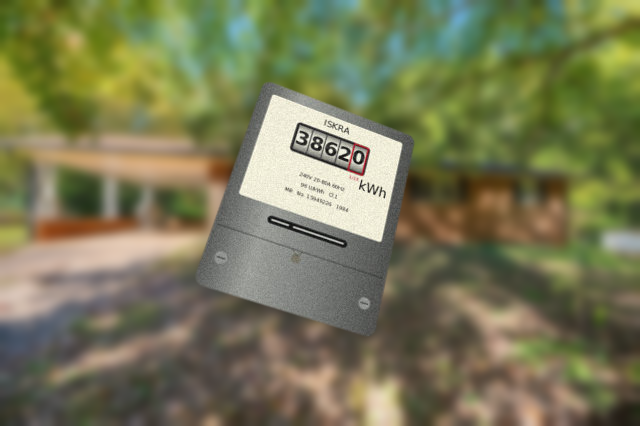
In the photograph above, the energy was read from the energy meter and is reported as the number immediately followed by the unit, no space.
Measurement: 3862.0kWh
